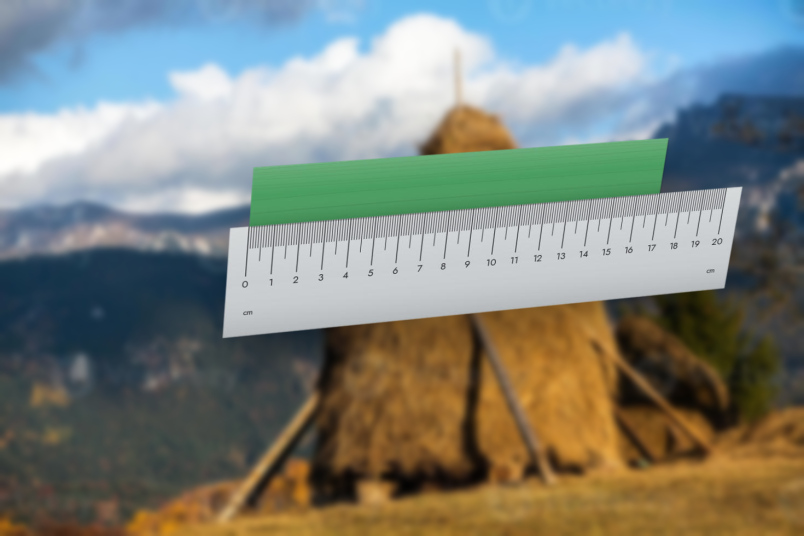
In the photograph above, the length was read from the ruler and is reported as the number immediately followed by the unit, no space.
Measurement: 17cm
